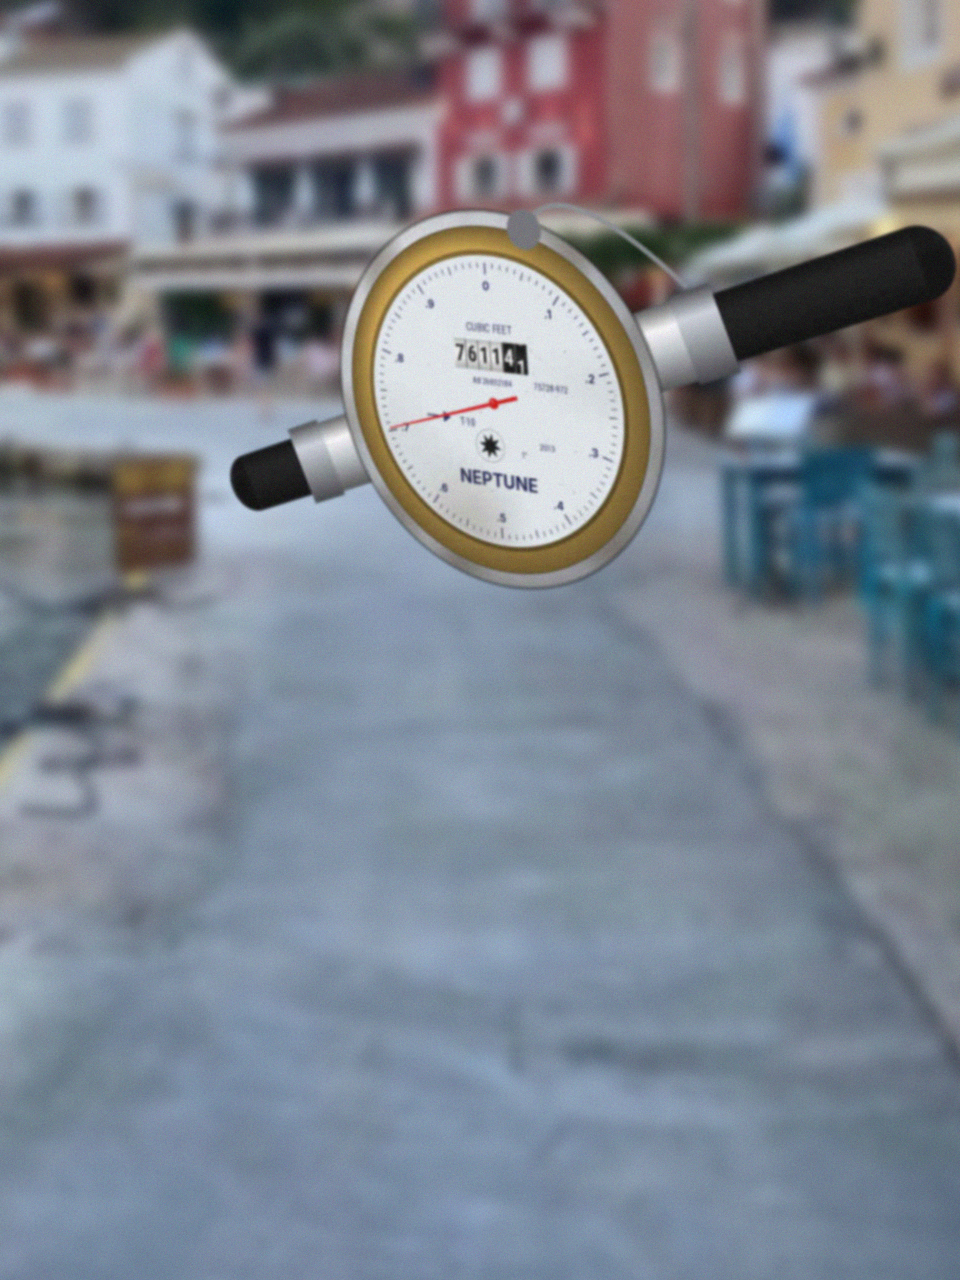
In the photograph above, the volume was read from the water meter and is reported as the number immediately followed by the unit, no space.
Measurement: 761140.70ft³
